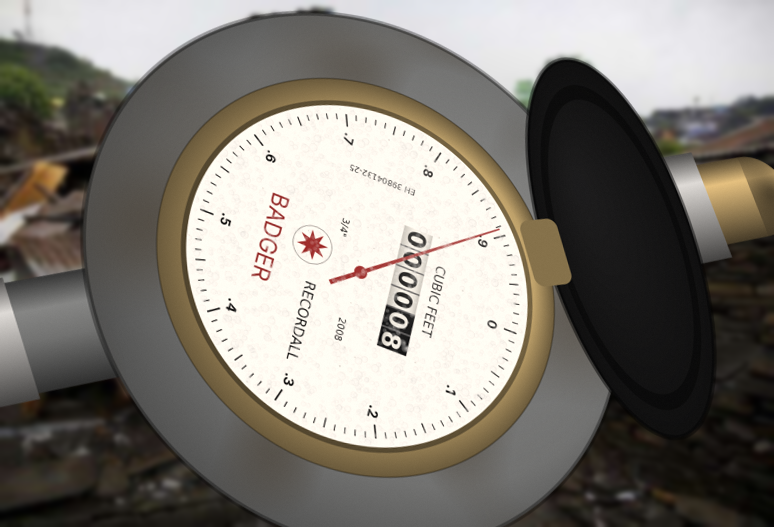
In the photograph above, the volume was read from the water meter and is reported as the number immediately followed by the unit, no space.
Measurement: 7.89ft³
